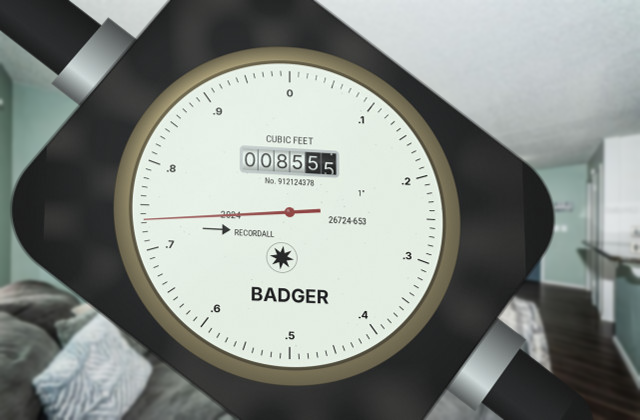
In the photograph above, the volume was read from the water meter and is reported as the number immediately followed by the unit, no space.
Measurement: 8554.73ft³
